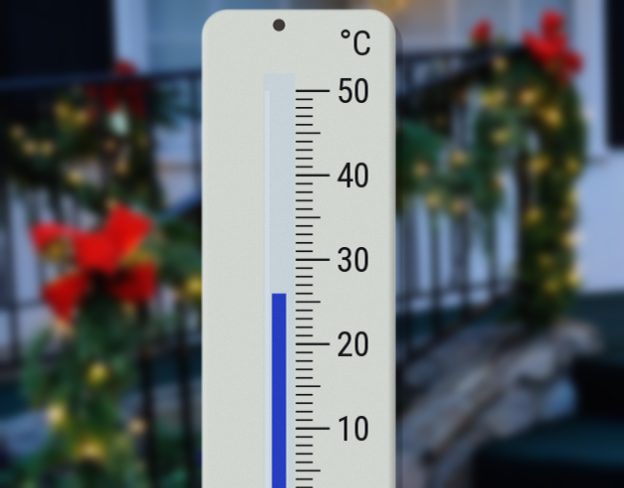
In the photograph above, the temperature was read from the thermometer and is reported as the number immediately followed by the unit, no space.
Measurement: 26°C
